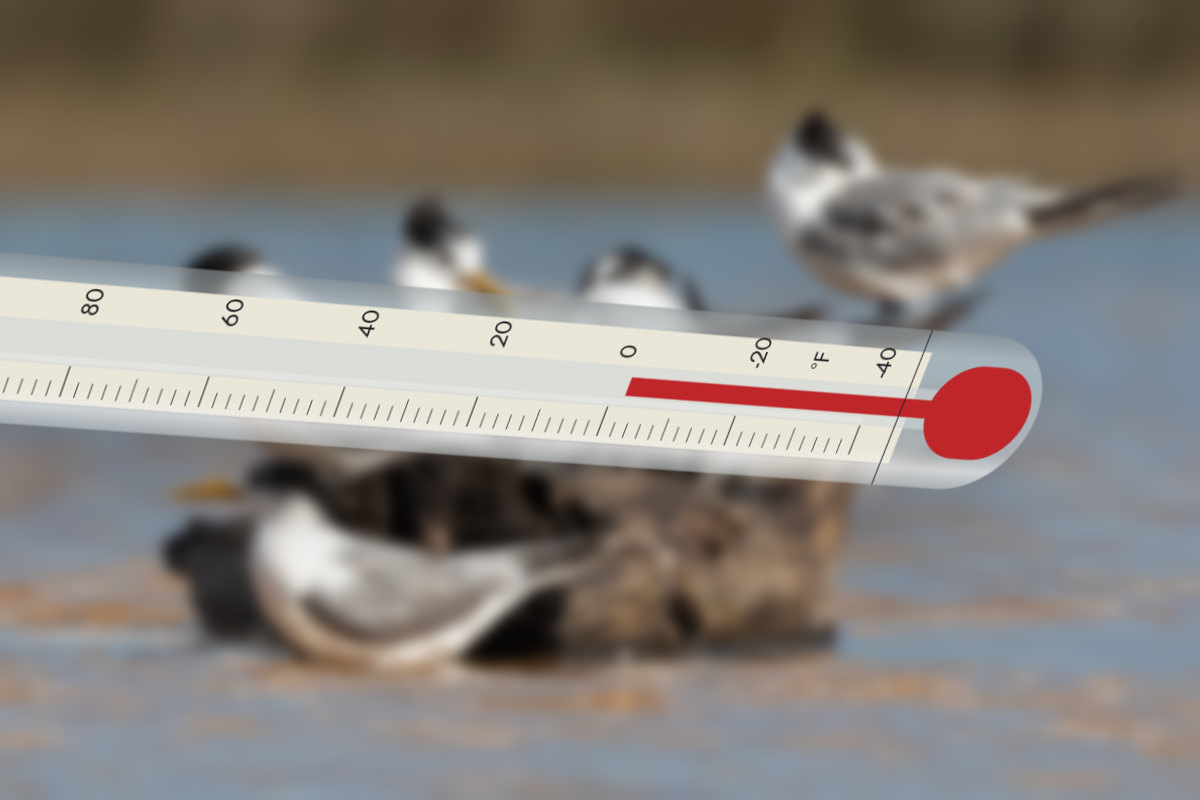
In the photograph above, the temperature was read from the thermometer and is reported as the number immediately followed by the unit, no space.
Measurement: -2°F
